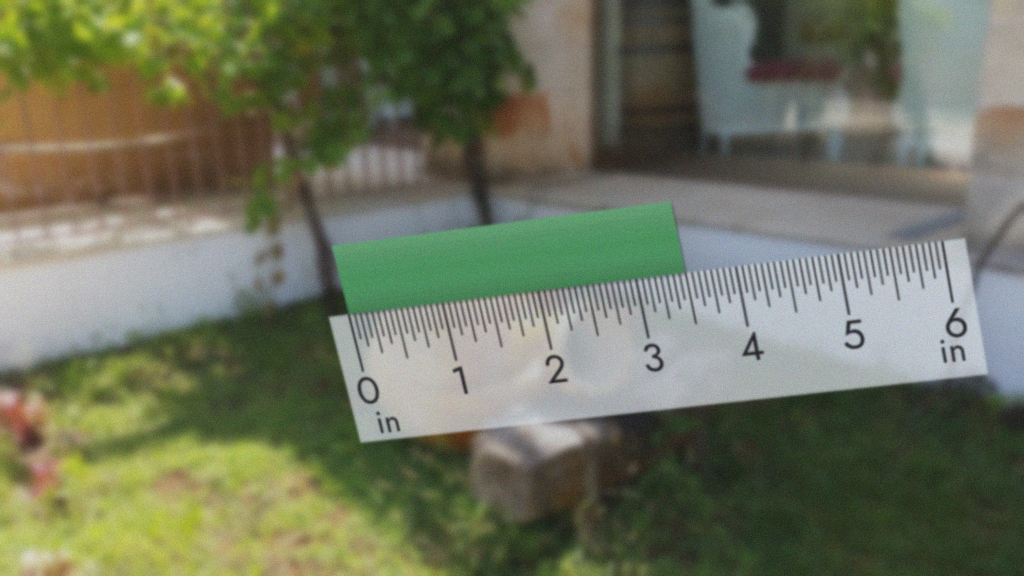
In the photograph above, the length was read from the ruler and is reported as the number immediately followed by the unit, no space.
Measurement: 3.5in
